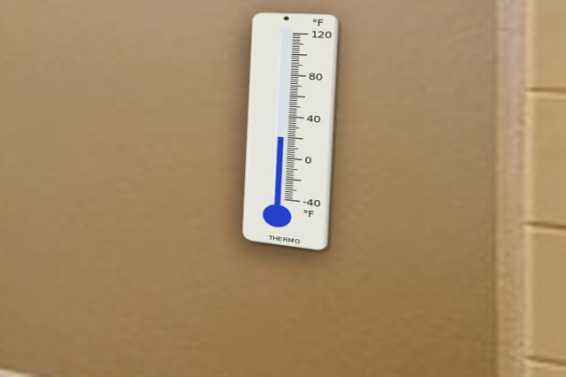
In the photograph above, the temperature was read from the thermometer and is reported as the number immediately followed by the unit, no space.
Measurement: 20°F
